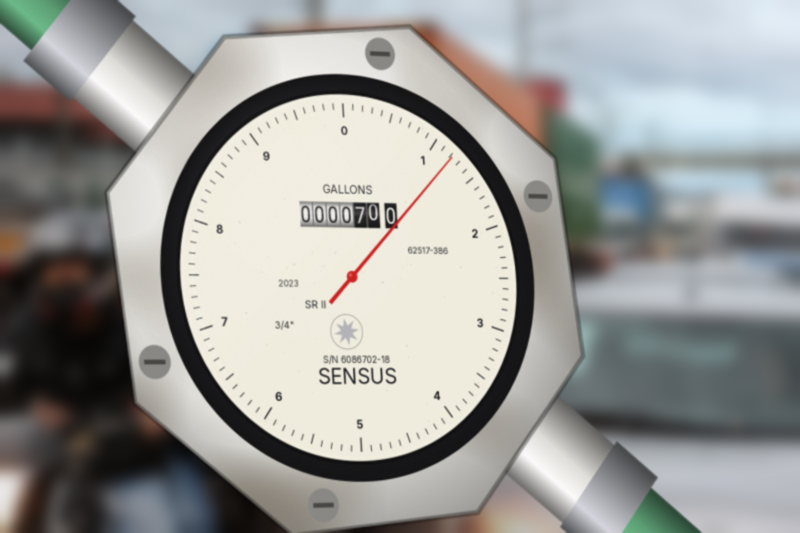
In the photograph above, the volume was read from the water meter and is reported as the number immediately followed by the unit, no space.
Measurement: 701.2gal
